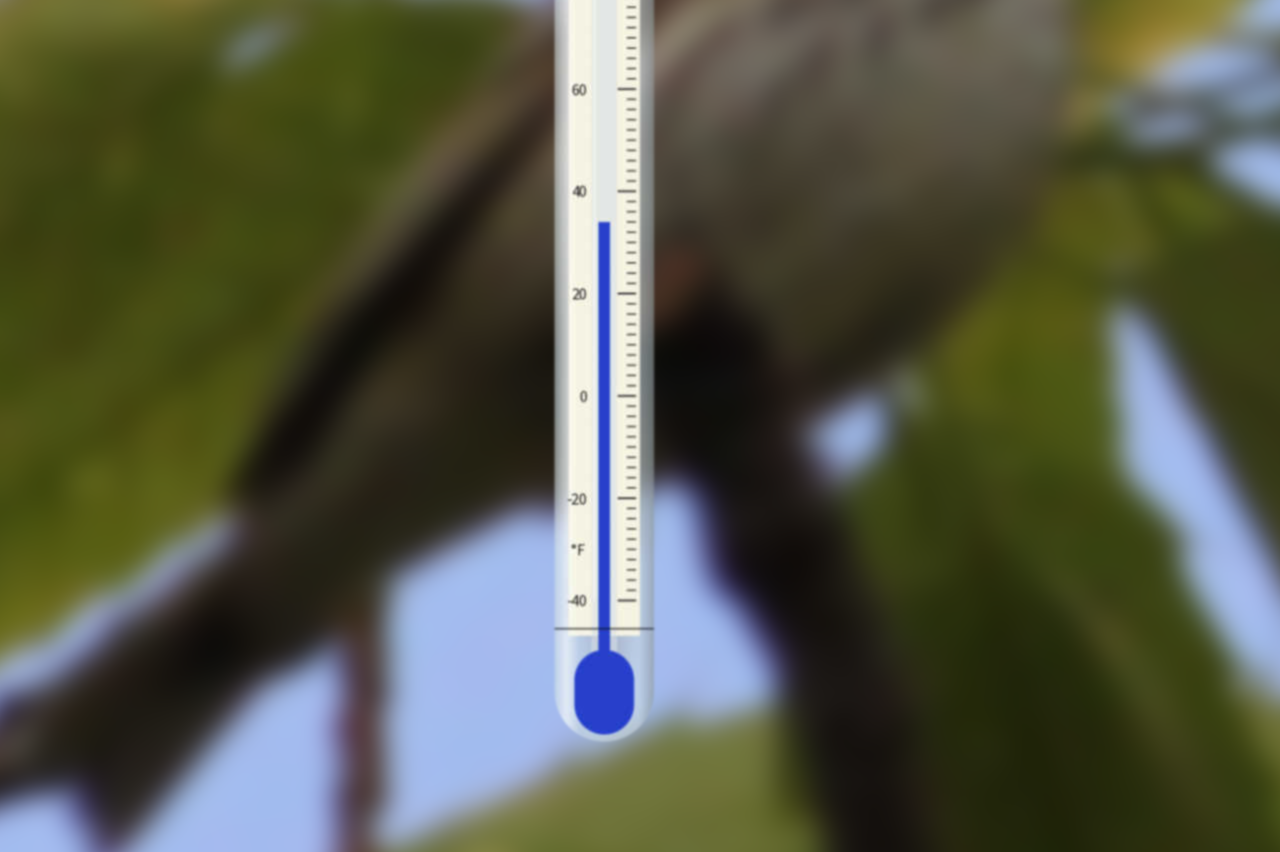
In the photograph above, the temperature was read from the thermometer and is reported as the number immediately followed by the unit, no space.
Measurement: 34°F
